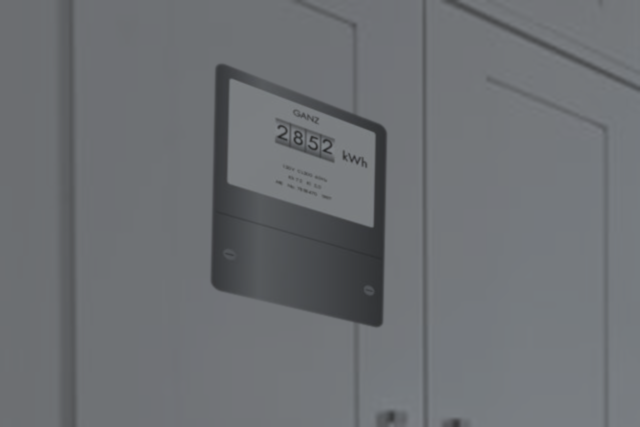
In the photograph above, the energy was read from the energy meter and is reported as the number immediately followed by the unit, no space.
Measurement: 2852kWh
